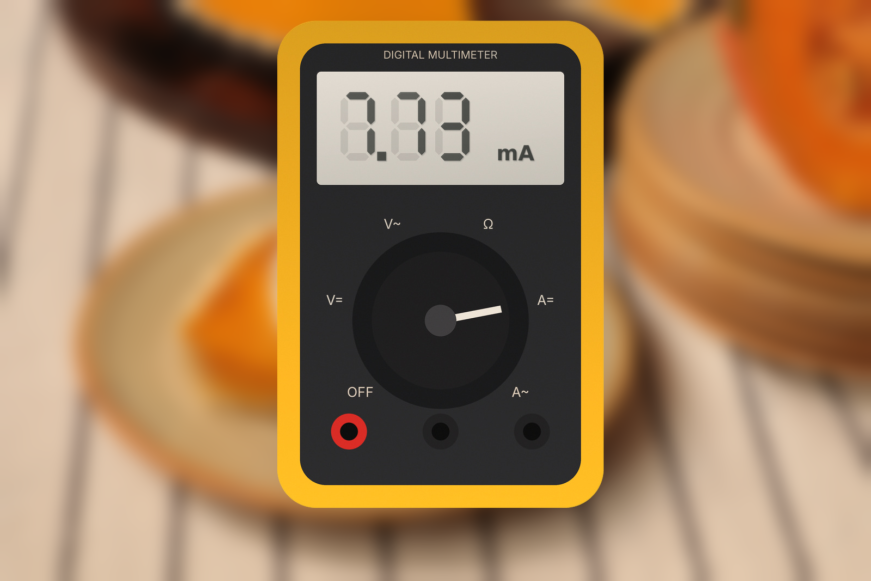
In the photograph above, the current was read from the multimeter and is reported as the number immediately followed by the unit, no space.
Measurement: 7.73mA
